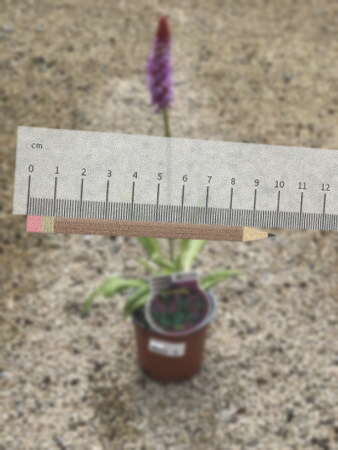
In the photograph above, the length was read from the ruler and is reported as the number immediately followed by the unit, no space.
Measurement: 10cm
